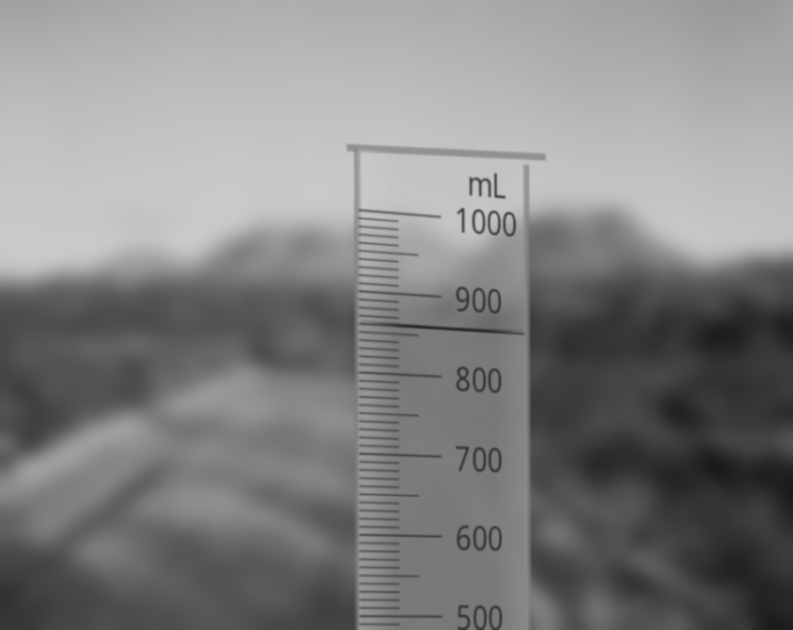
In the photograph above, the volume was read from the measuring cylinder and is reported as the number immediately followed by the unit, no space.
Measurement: 860mL
